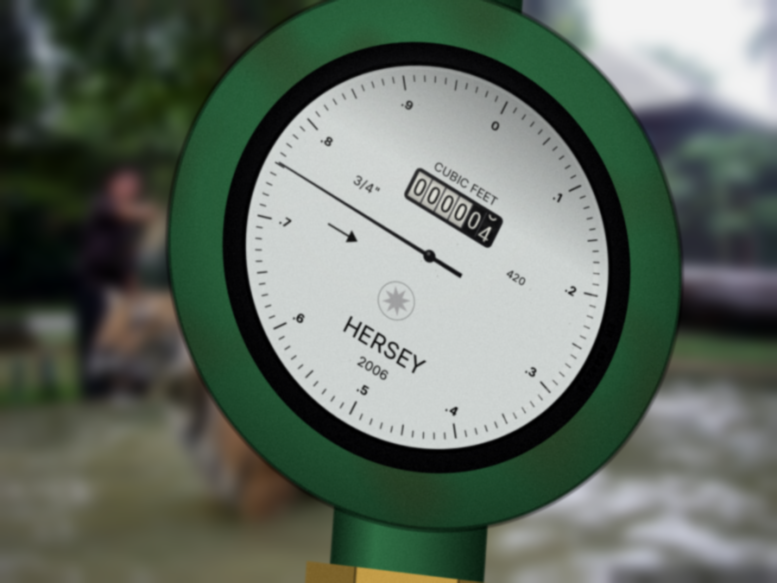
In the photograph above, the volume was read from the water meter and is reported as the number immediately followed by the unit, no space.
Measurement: 3.75ft³
